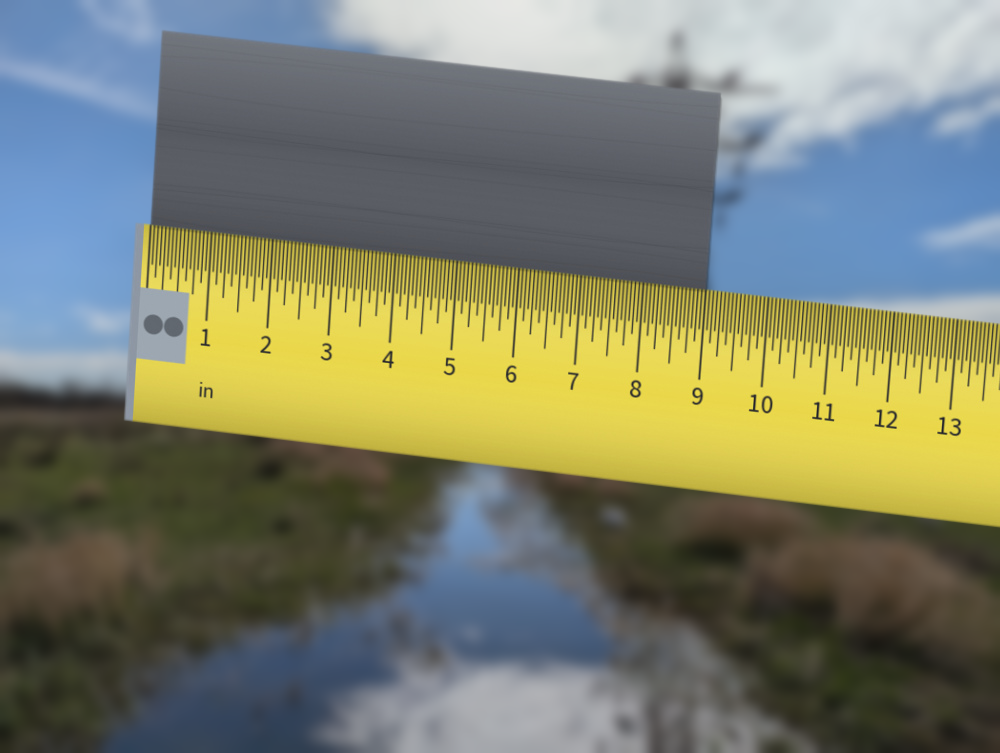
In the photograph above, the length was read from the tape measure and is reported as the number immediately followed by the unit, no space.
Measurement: 9in
